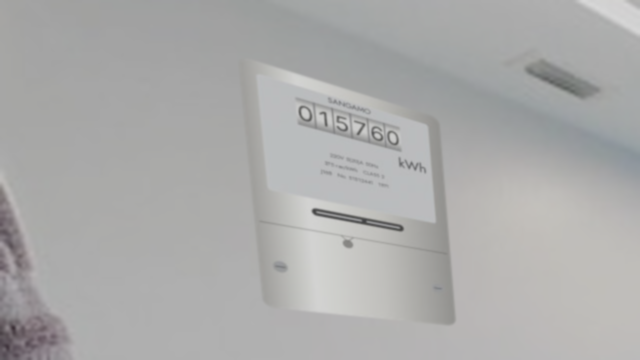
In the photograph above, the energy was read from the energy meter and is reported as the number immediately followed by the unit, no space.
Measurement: 15760kWh
